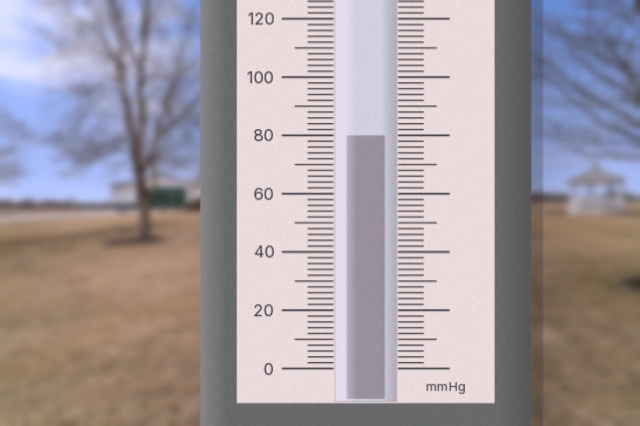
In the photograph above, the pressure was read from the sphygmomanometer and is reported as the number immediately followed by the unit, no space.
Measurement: 80mmHg
